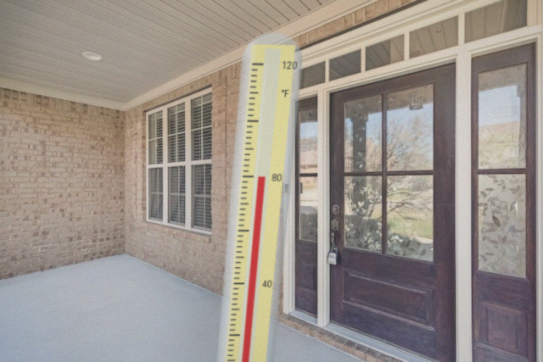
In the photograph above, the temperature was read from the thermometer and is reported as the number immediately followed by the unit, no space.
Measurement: 80°F
